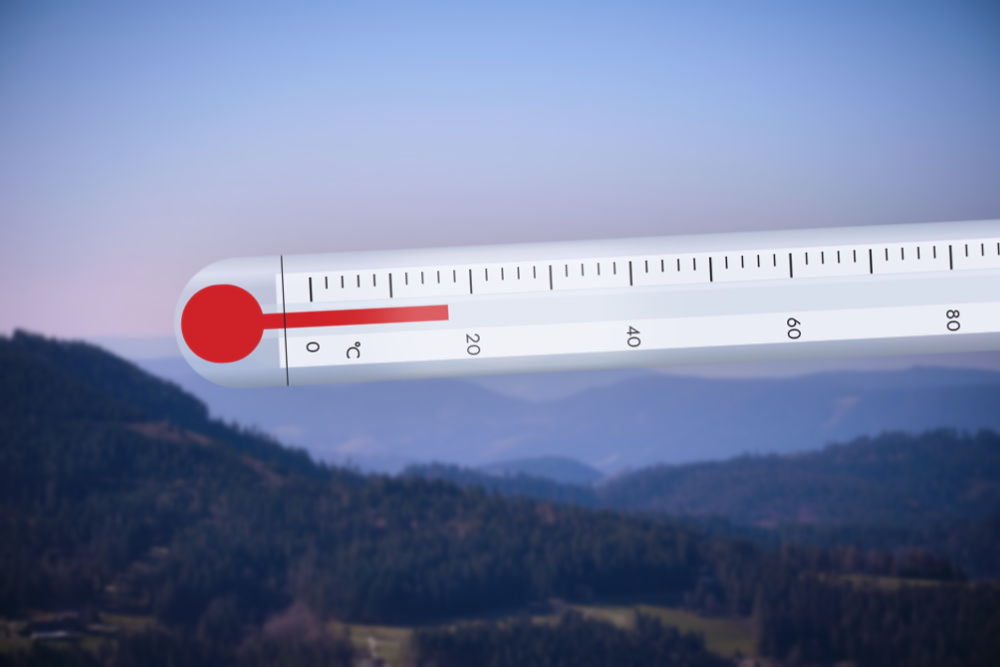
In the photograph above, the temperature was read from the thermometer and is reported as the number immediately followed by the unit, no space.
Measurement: 17°C
